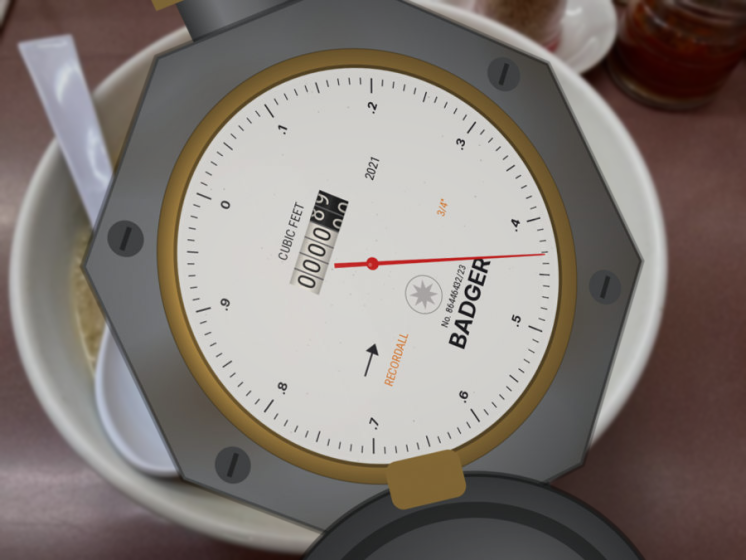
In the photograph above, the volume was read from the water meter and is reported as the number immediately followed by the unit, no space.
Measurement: 89.43ft³
